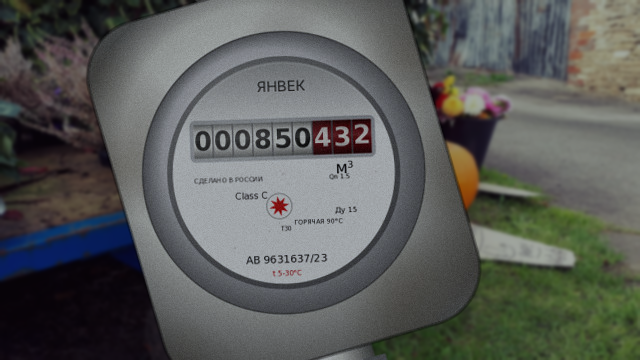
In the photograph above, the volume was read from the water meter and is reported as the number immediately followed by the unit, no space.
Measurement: 850.432m³
